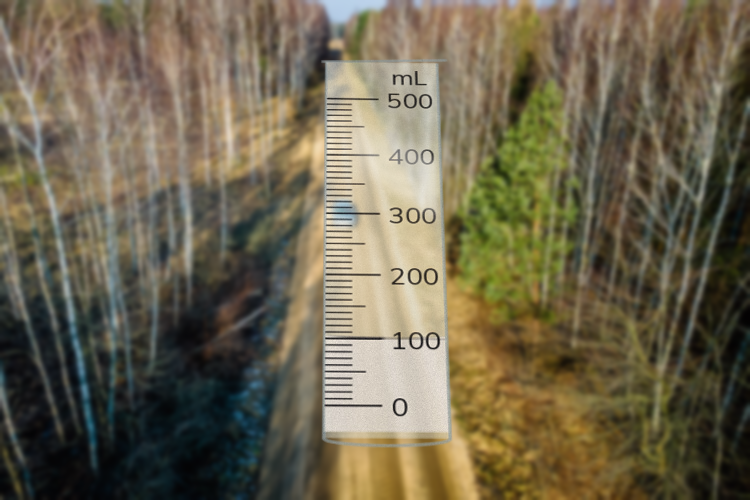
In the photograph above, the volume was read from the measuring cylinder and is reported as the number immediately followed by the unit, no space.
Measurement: 100mL
